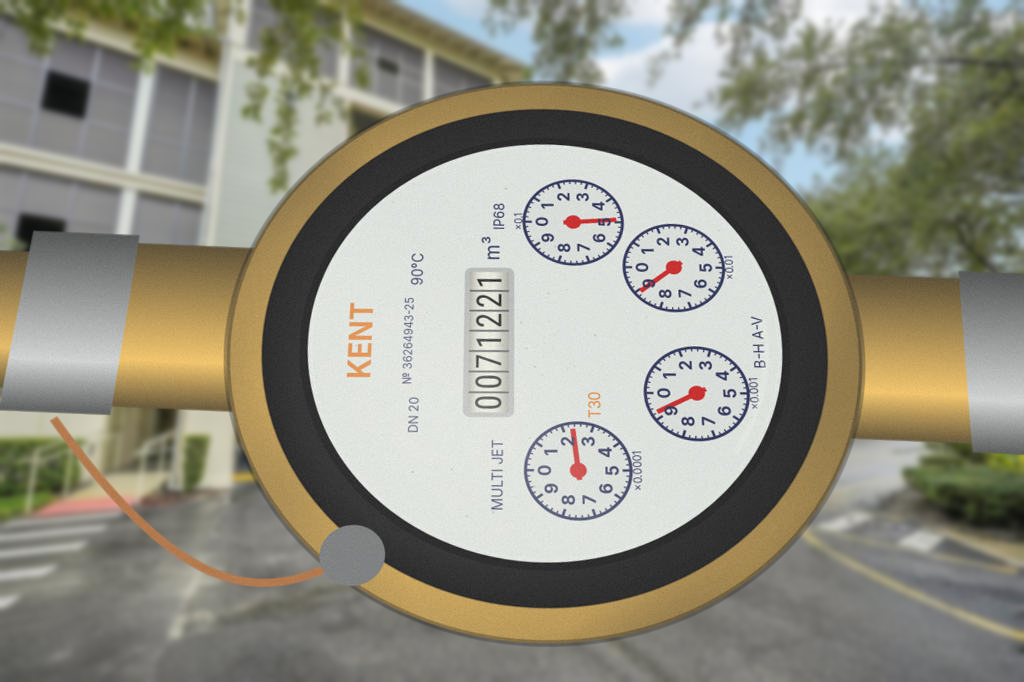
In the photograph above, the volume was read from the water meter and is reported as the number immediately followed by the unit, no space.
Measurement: 71221.4892m³
